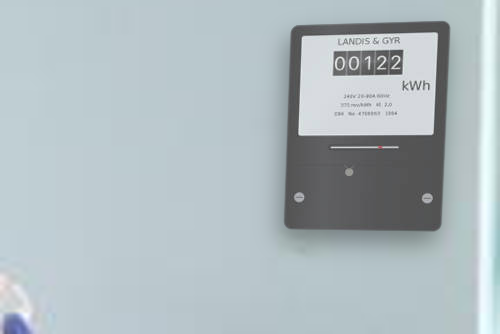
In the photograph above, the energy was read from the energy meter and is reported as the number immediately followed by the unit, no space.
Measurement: 122kWh
